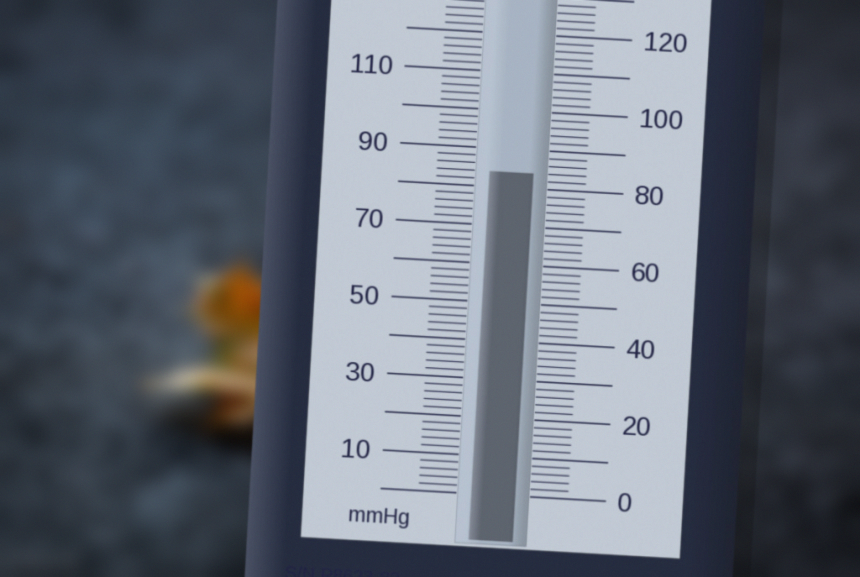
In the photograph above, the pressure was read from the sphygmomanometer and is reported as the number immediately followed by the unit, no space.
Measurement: 84mmHg
